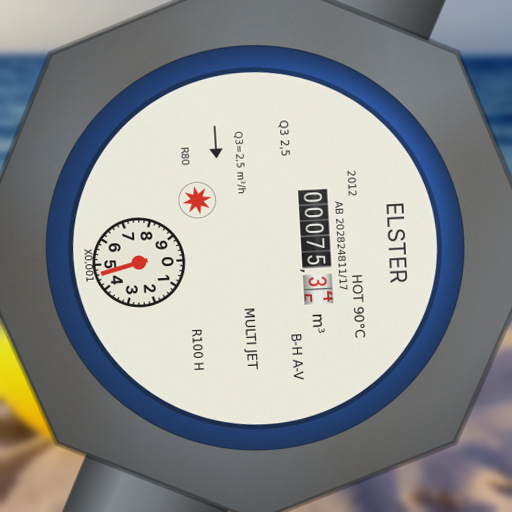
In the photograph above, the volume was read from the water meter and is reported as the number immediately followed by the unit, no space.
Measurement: 75.344m³
